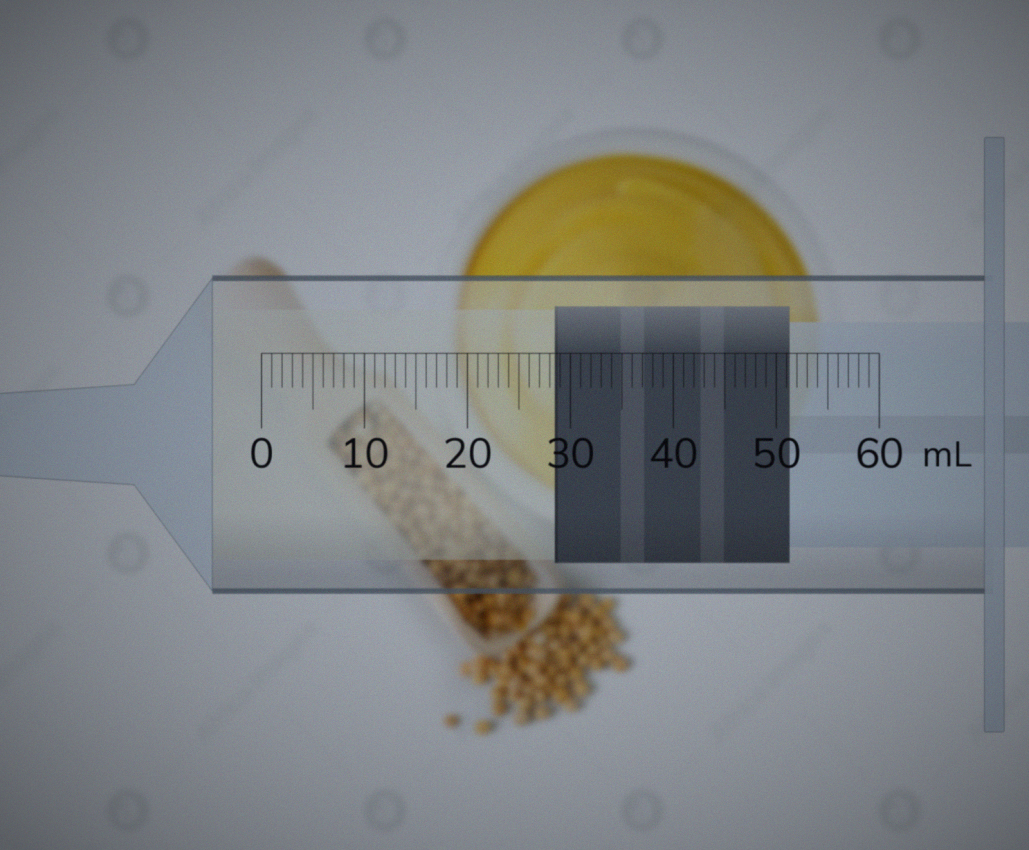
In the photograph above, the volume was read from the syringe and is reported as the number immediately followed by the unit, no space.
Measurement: 28.5mL
